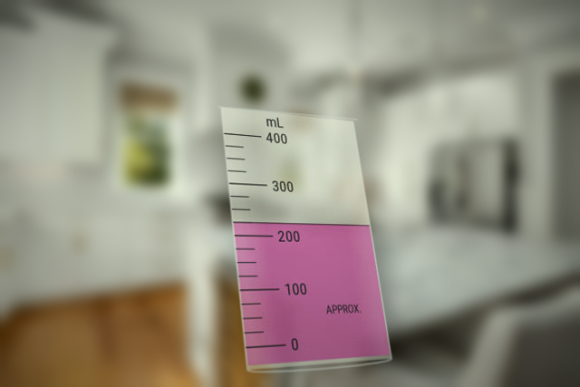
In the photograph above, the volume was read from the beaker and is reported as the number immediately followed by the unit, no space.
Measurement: 225mL
